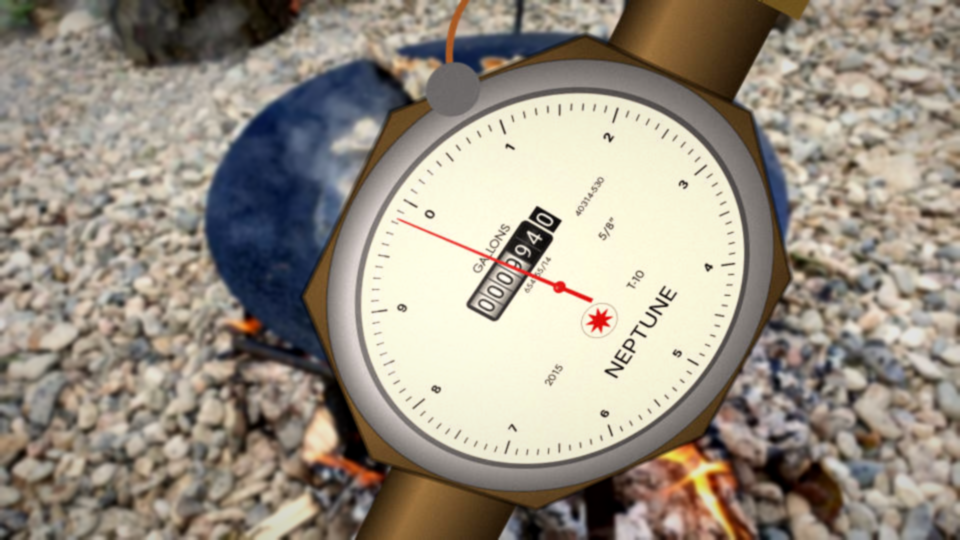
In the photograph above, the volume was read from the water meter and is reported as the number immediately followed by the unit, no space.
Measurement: 9939.8gal
